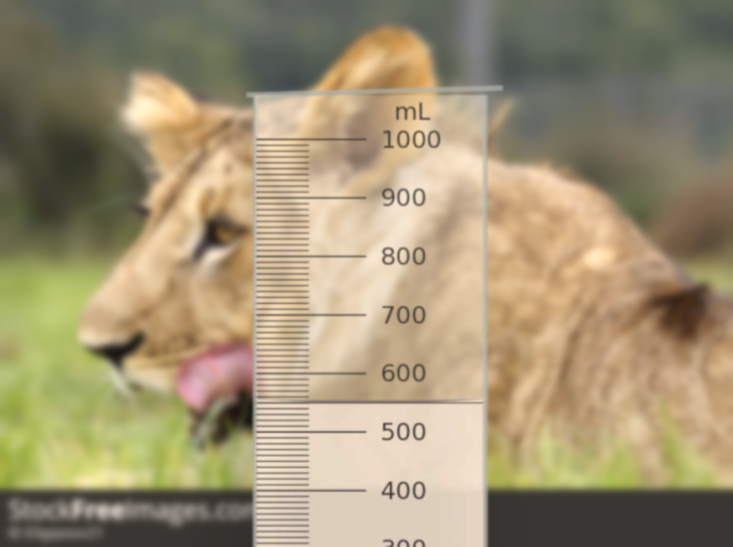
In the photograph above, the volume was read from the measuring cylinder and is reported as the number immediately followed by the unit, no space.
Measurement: 550mL
